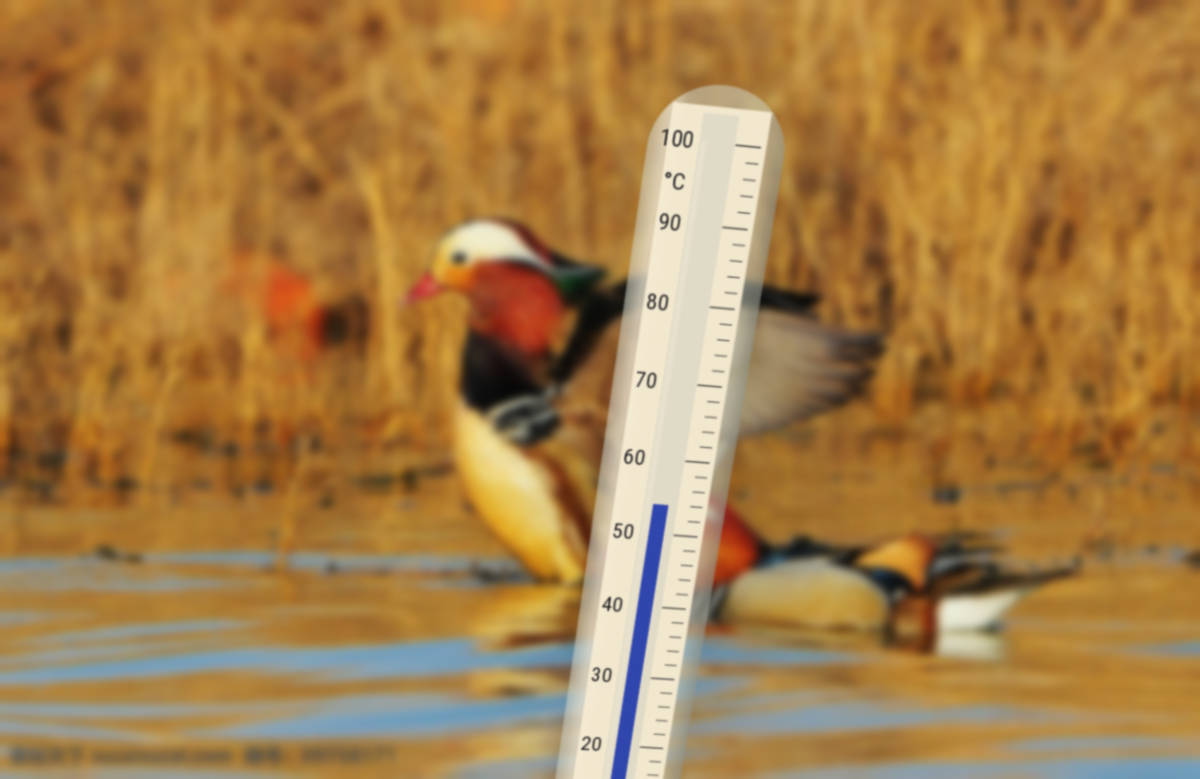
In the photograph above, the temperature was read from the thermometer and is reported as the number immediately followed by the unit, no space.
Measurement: 54°C
